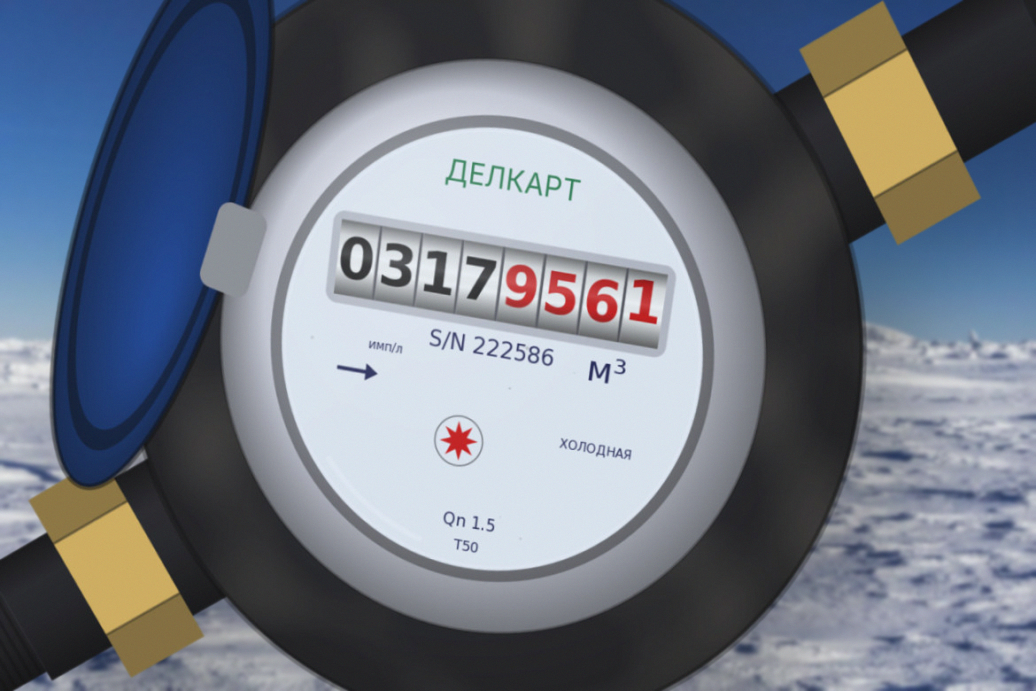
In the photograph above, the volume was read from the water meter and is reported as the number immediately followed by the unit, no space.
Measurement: 317.9561m³
